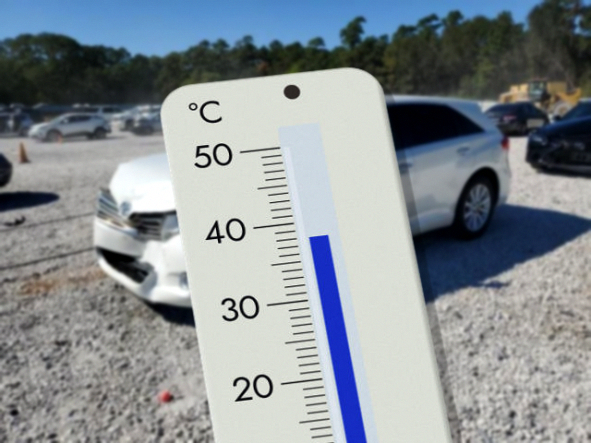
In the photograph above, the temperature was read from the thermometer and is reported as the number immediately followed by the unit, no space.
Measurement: 38°C
